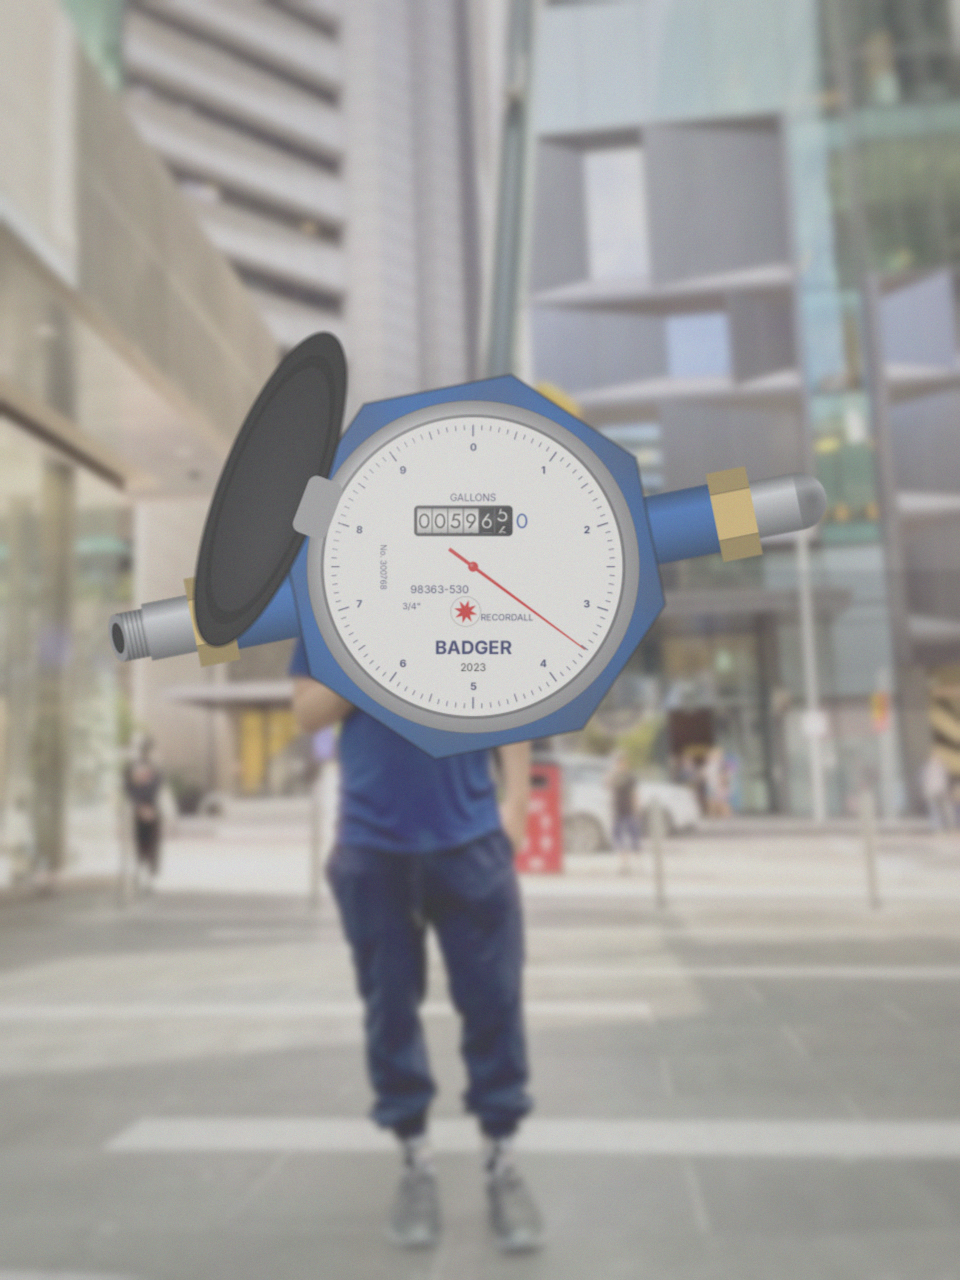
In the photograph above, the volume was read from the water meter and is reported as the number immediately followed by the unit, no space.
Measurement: 59653.5gal
